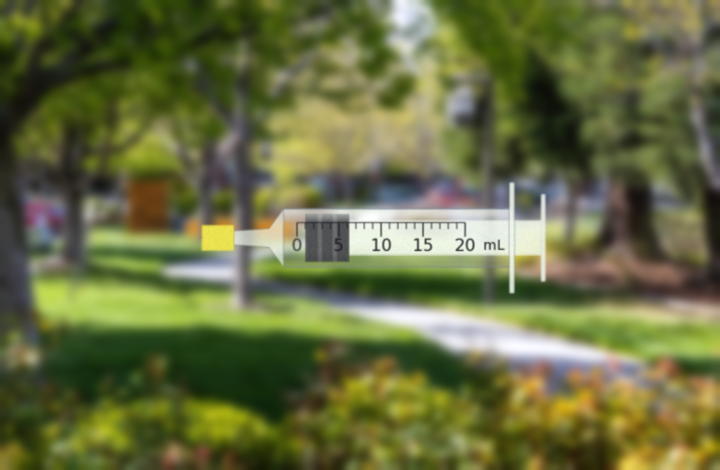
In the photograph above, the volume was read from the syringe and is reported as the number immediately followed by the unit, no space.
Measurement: 1mL
